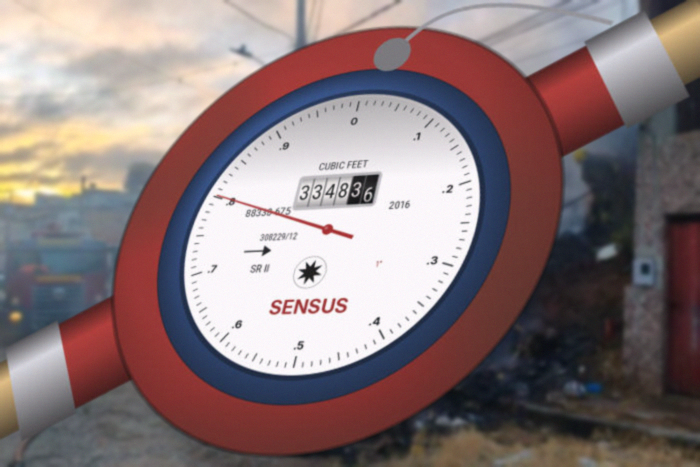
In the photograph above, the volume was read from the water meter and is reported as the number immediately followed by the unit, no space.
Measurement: 334835.80ft³
